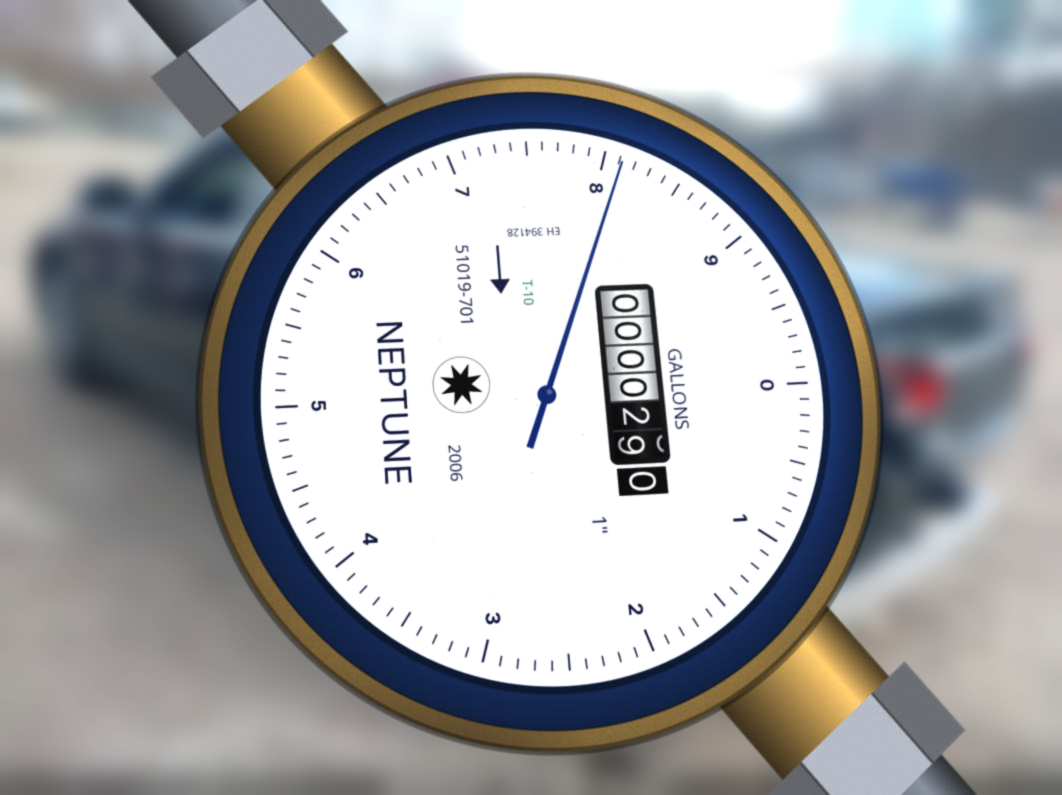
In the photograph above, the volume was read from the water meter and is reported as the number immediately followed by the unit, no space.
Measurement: 288.1gal
